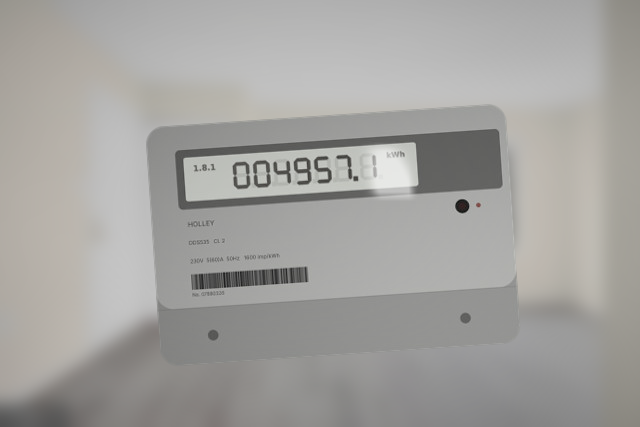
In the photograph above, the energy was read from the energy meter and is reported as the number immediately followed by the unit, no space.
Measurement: 4957.1kWh
